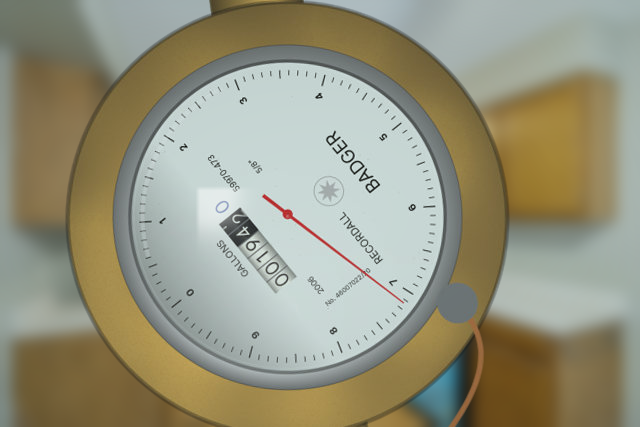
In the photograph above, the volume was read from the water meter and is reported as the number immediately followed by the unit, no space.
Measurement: 19417.1gal
